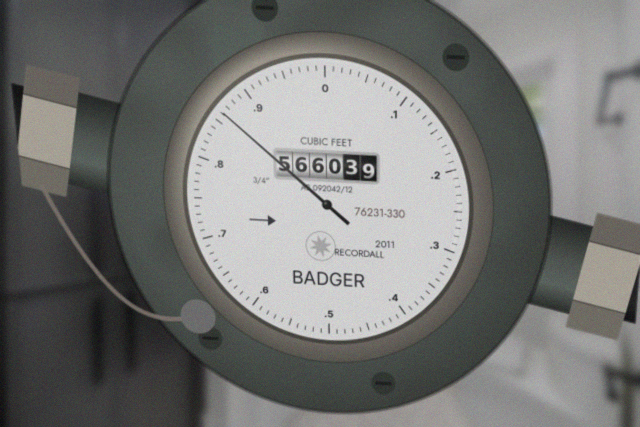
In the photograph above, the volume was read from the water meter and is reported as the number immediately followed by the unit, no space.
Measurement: 566038.86ft³
